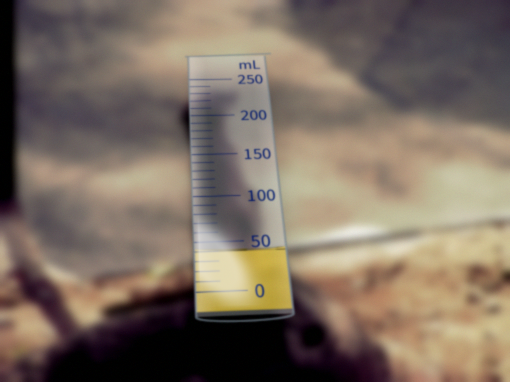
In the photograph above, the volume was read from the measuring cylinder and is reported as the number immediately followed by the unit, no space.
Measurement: 40mL
